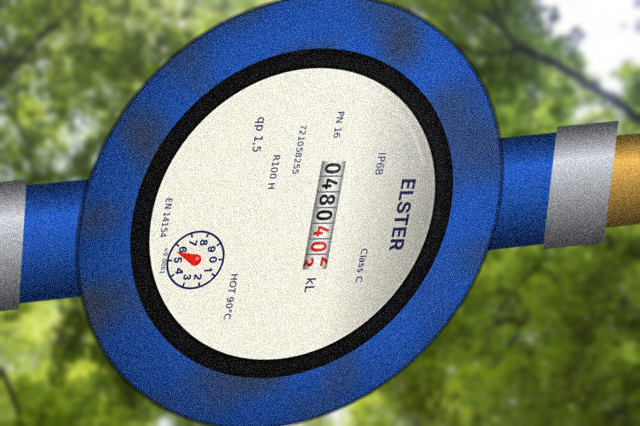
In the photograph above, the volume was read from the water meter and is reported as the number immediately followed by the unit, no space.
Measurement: 480.4025kL
